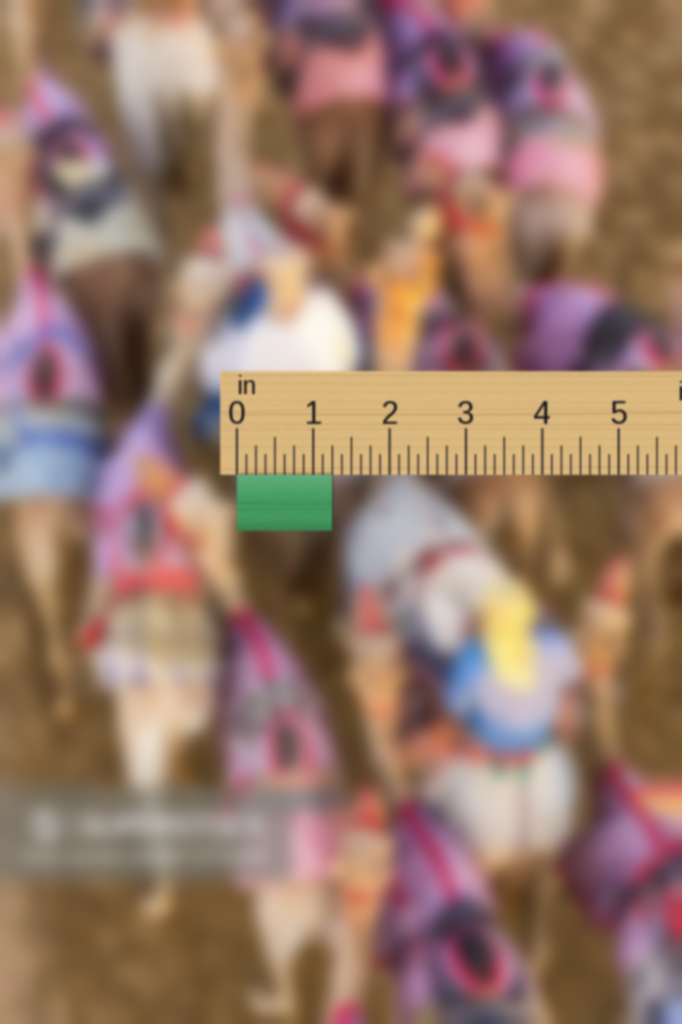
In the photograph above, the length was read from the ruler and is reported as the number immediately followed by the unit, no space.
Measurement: 1.25in
